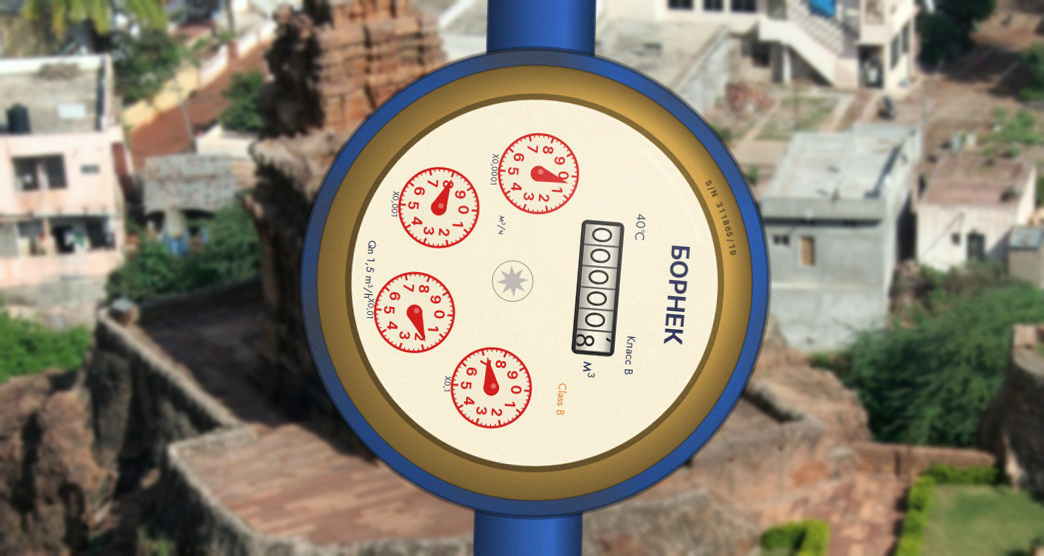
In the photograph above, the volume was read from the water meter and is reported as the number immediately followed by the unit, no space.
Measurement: 7.7180m³
